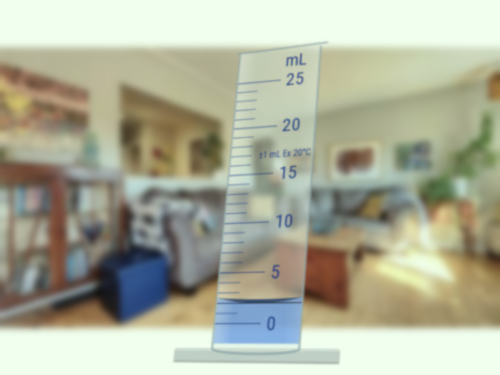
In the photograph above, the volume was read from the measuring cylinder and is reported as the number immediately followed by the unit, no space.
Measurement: 2mL
